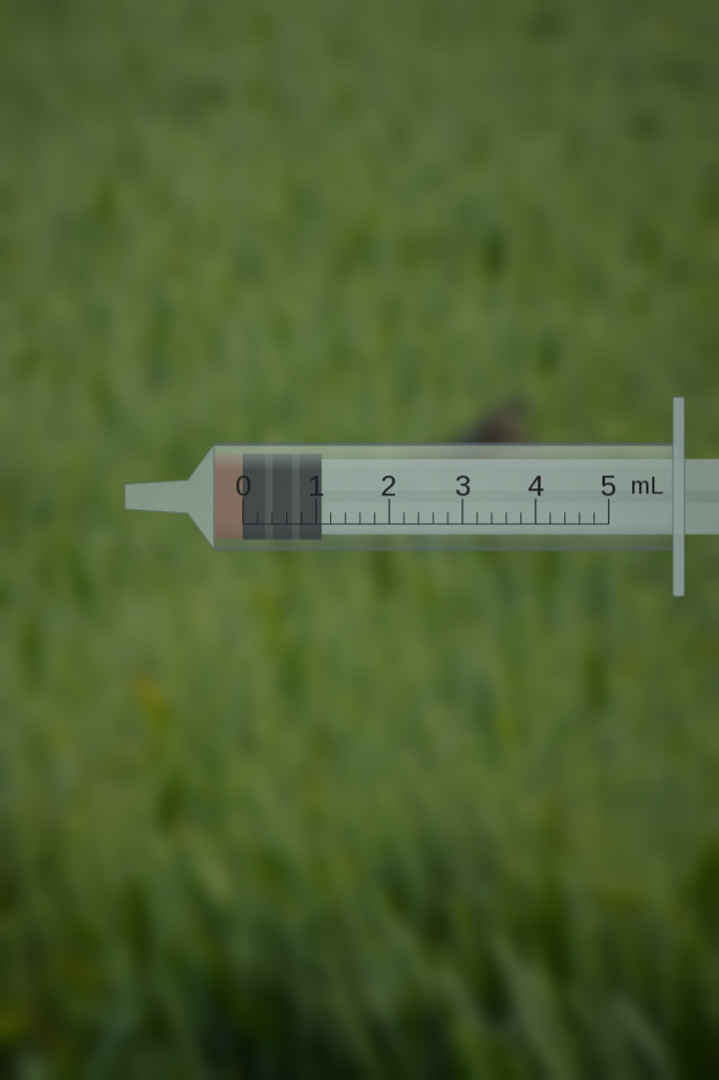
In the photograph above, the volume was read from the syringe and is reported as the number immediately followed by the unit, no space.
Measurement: 0mL
